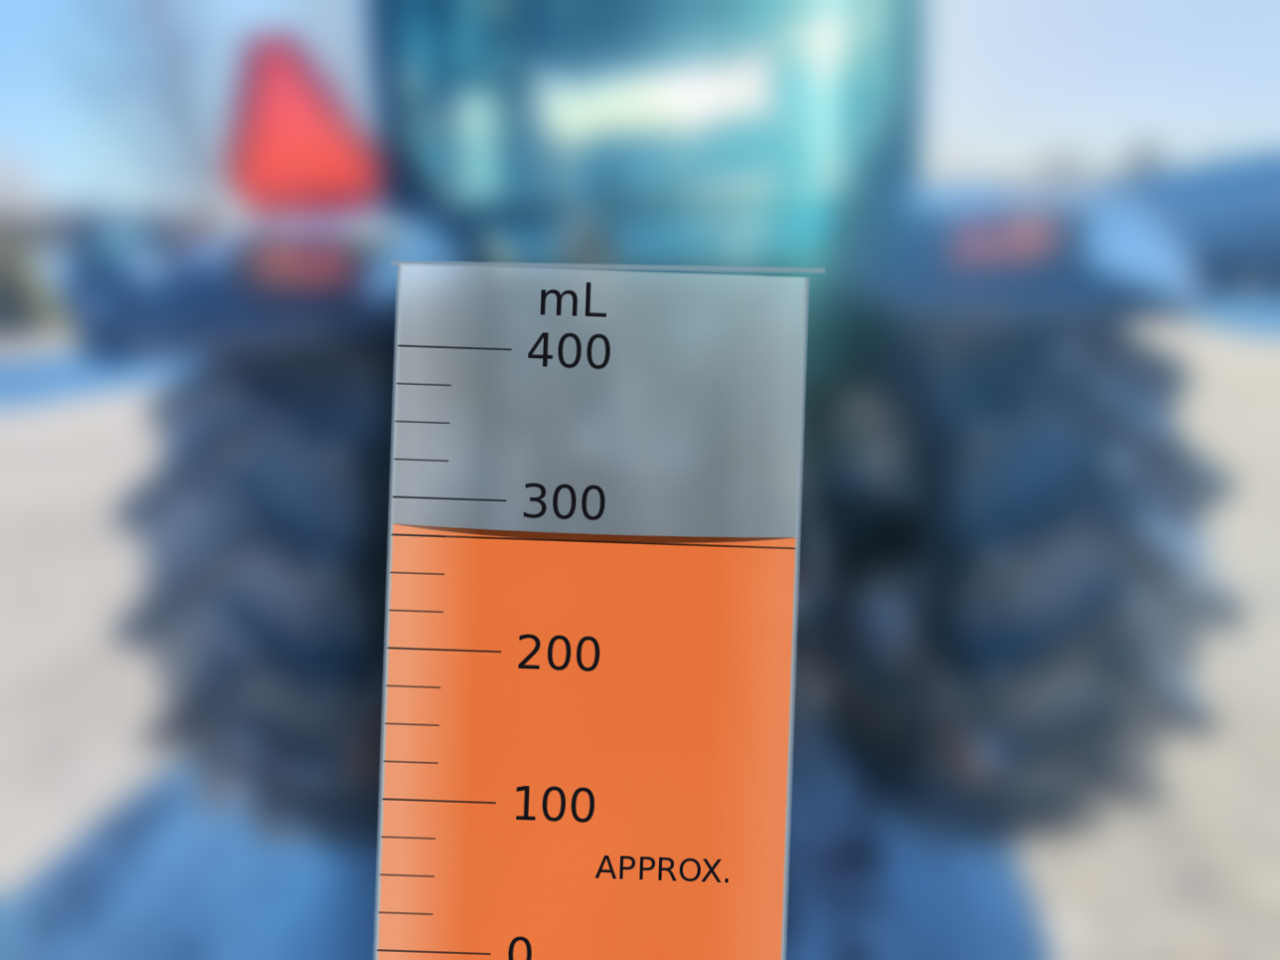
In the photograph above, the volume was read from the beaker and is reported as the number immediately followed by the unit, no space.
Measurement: 275mL
